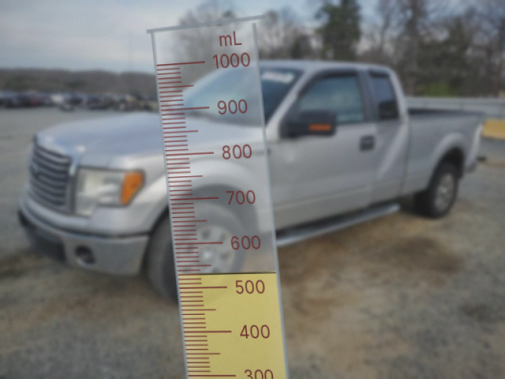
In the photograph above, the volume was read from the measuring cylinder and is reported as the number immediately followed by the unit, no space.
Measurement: 530mL
